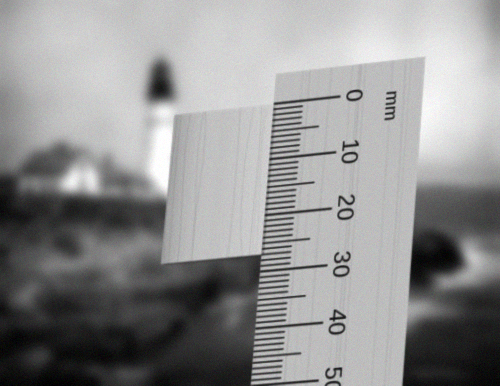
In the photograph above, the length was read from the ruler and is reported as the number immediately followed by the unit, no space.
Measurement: 27mm
